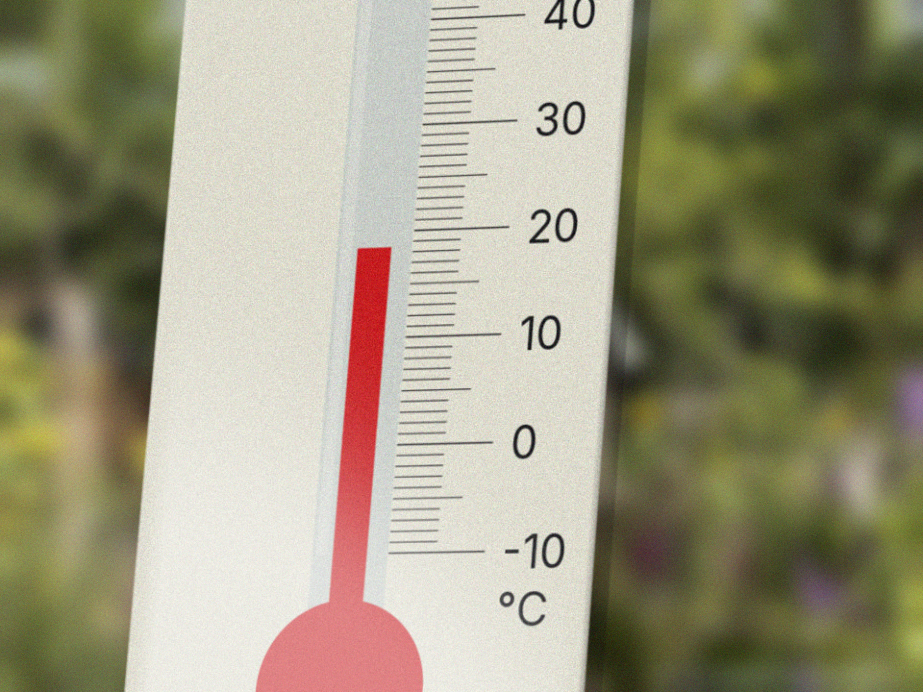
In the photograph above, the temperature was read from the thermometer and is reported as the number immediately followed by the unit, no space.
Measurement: 18.5°C
